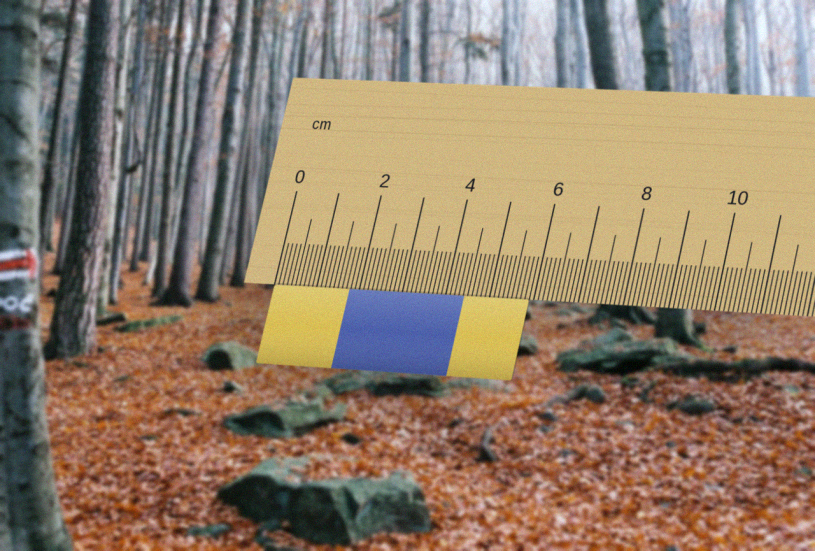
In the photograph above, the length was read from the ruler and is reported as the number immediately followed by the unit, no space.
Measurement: 5.9cm
